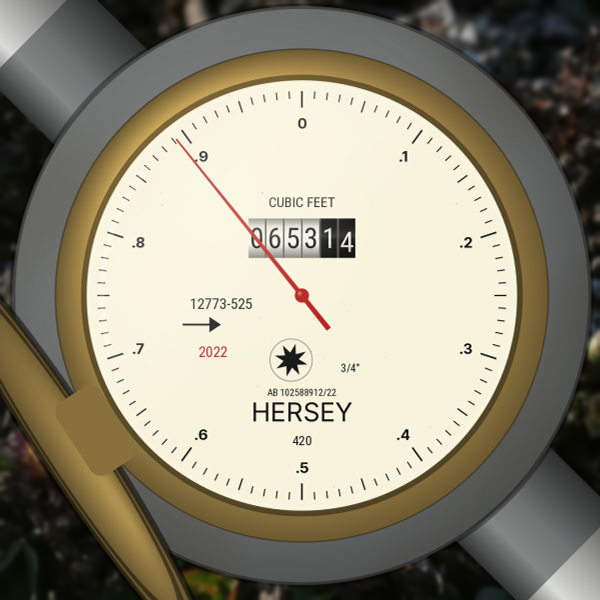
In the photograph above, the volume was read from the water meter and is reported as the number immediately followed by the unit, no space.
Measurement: 65313.89ft³
